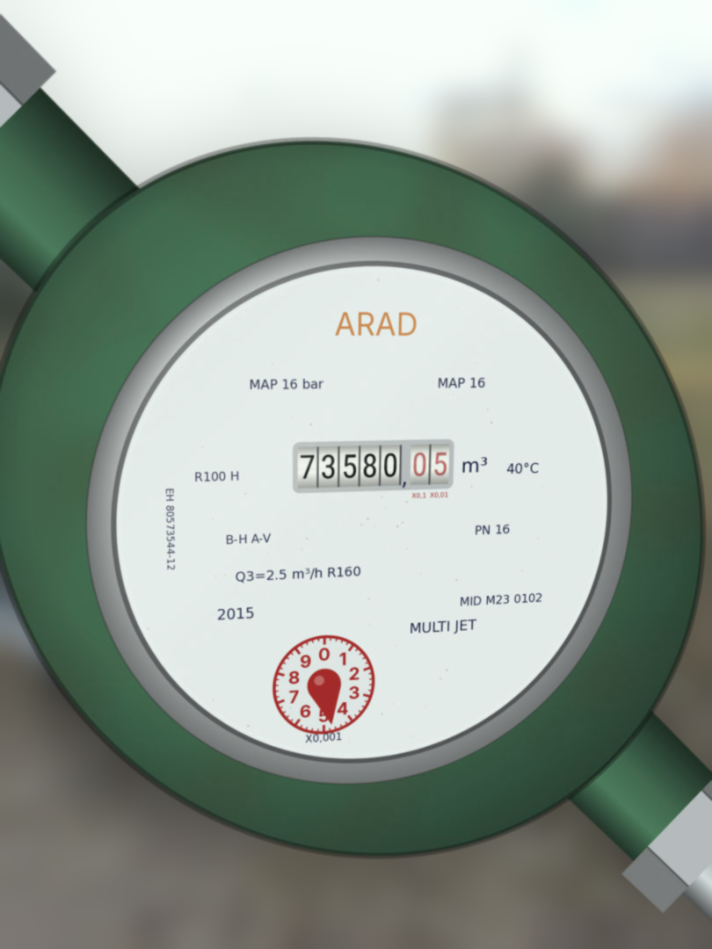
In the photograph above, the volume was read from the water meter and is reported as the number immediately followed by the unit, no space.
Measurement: 73580.054m³
